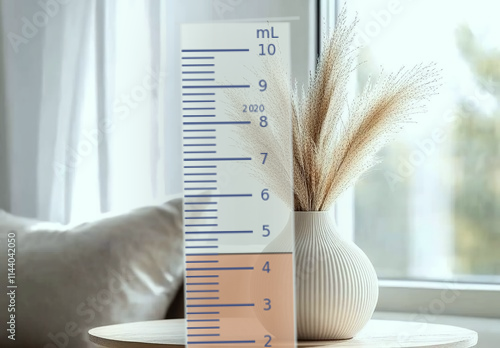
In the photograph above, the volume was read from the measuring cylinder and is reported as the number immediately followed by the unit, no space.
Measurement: 4.4mL
